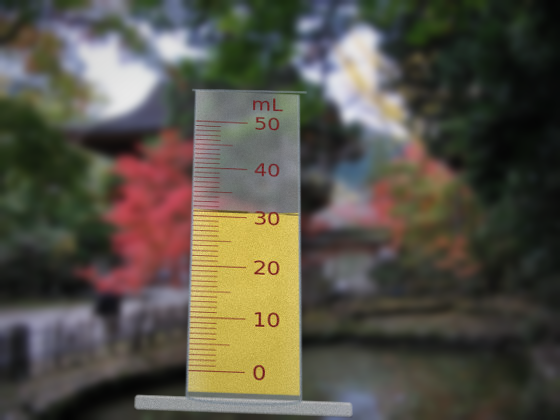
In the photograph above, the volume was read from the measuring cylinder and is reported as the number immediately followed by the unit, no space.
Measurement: 31mL
